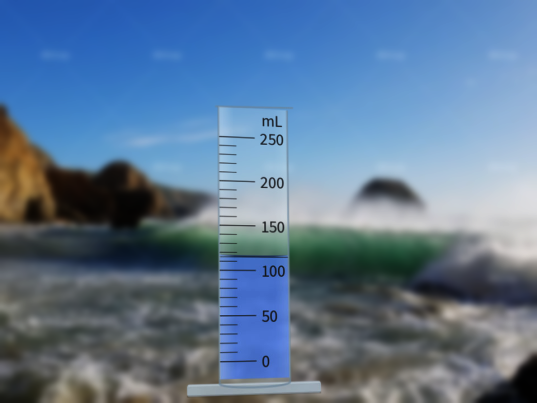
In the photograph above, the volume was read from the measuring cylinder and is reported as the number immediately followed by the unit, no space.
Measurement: 115mL
